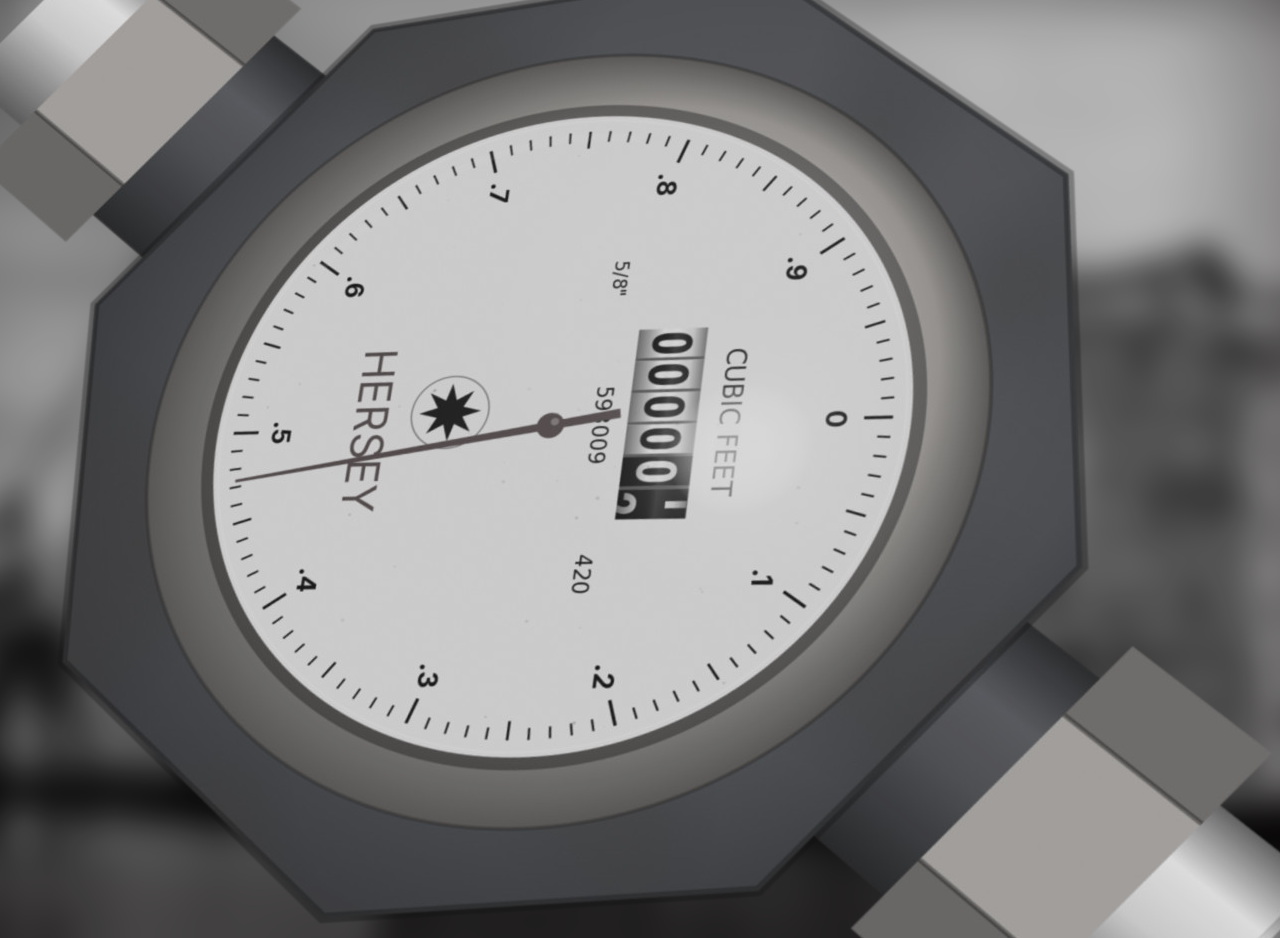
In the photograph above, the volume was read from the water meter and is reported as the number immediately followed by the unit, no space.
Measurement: 1.47ft³
